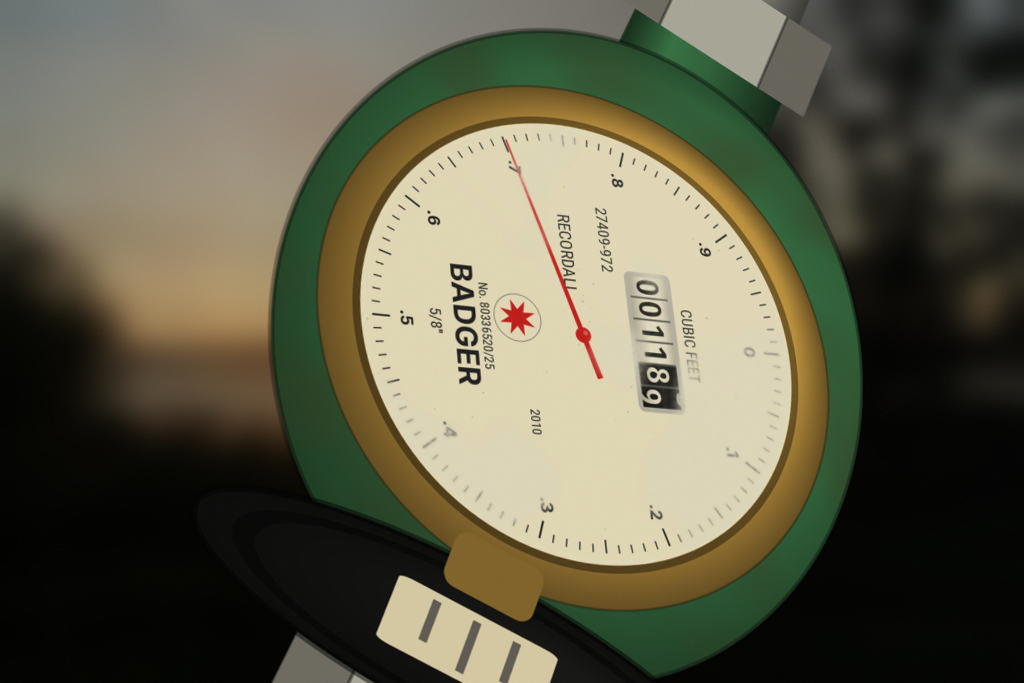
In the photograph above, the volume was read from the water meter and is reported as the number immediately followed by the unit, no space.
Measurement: 1188.70ft³
